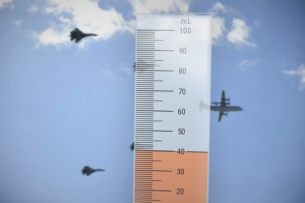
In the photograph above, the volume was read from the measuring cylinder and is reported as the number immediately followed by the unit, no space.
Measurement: 40mL
